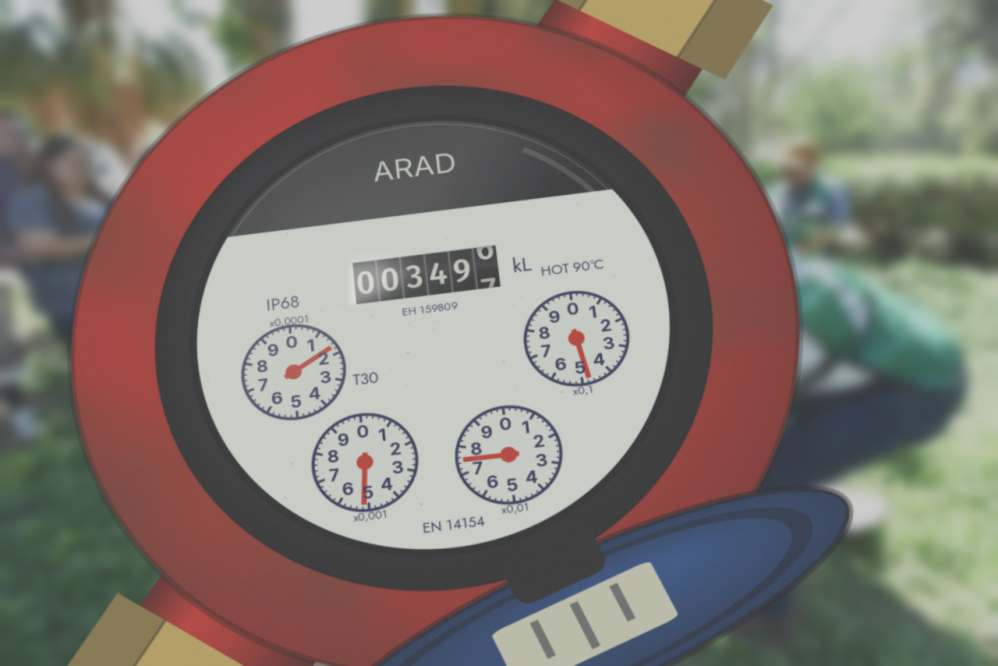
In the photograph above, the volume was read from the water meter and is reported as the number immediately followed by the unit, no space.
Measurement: 3496.4751kL
